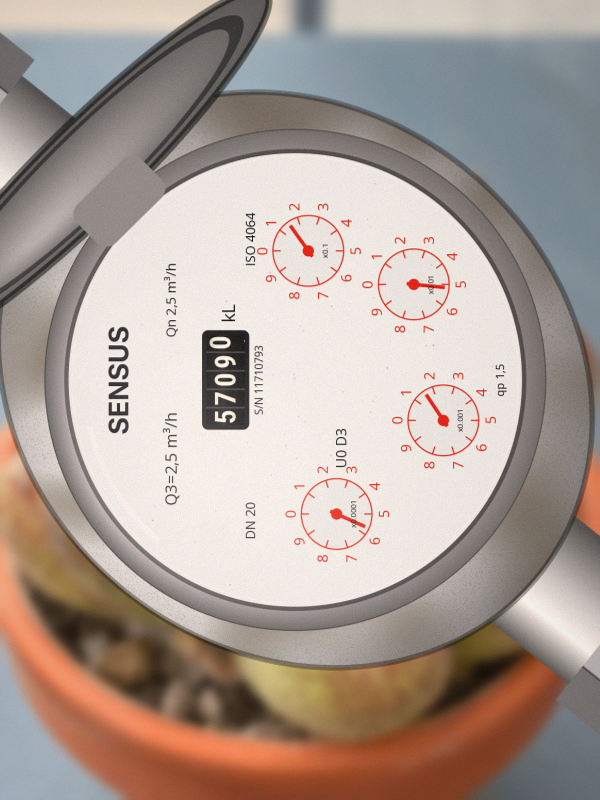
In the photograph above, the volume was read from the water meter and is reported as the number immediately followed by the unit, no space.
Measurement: 57090.1515kL
